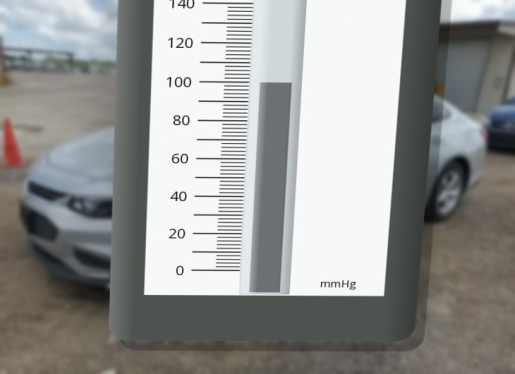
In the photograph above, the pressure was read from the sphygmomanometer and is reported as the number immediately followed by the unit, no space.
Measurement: 100mmHg
